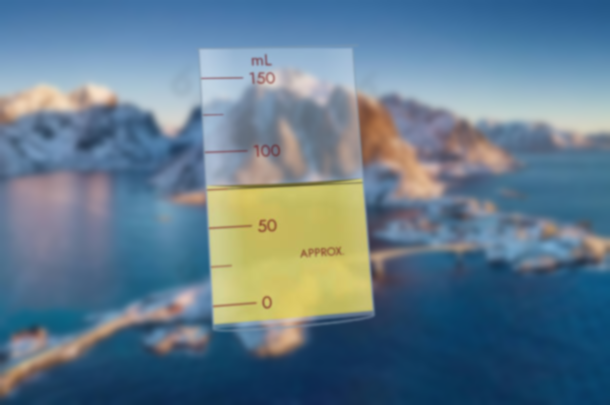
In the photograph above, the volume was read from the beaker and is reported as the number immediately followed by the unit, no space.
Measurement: 75mL
